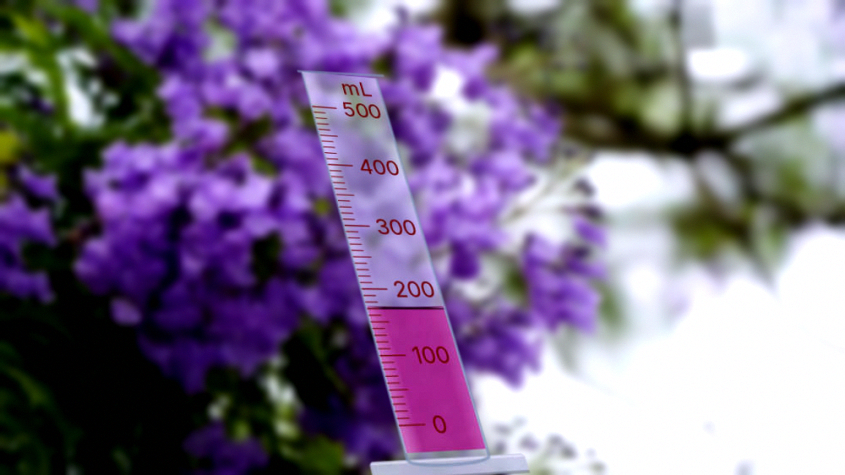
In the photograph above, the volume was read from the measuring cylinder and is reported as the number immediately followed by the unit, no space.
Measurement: 170mL
